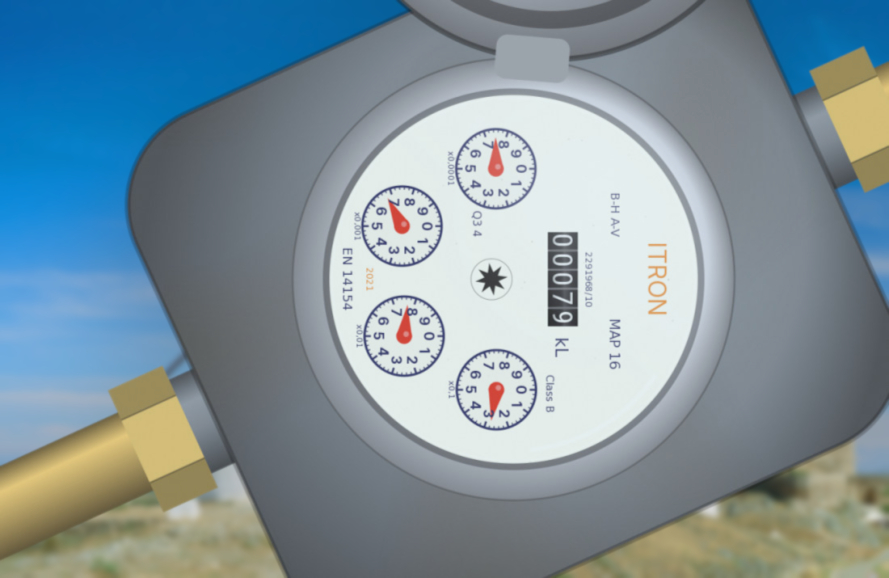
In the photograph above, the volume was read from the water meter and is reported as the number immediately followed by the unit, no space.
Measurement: 79.2767kL
